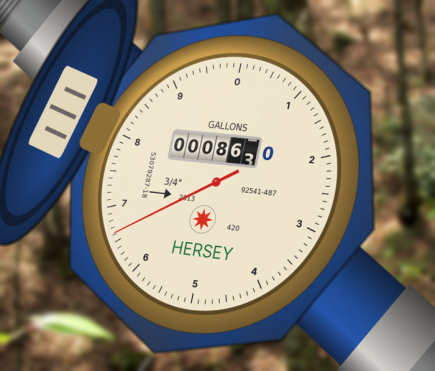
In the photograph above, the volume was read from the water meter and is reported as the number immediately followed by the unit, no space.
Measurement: 8626.6gal
